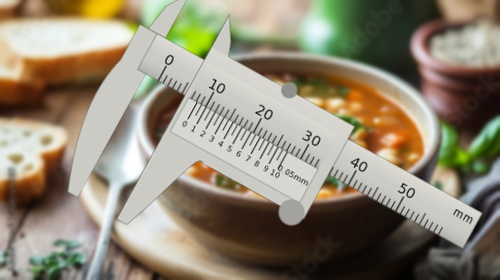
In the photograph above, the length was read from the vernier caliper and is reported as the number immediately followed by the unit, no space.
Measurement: 8.2mm
